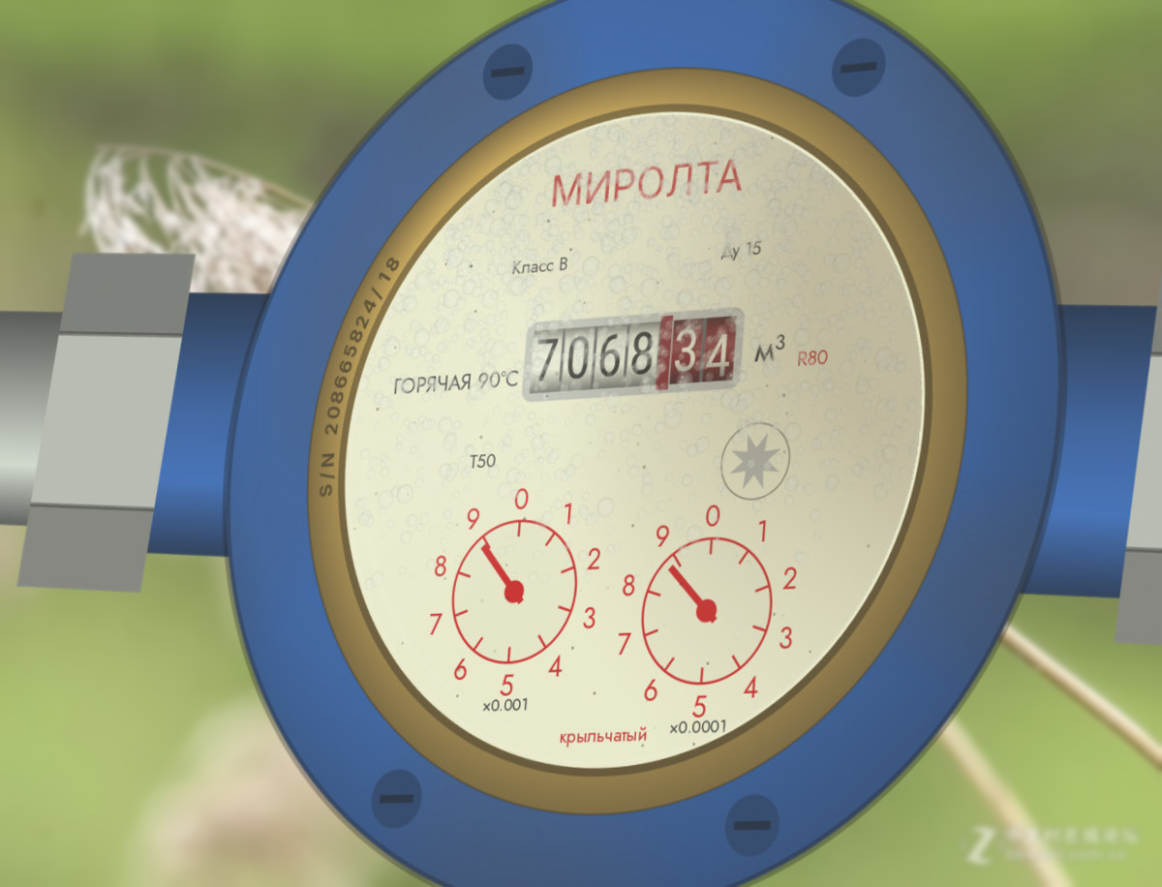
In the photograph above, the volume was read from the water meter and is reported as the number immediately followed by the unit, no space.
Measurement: 7068.3388m³
